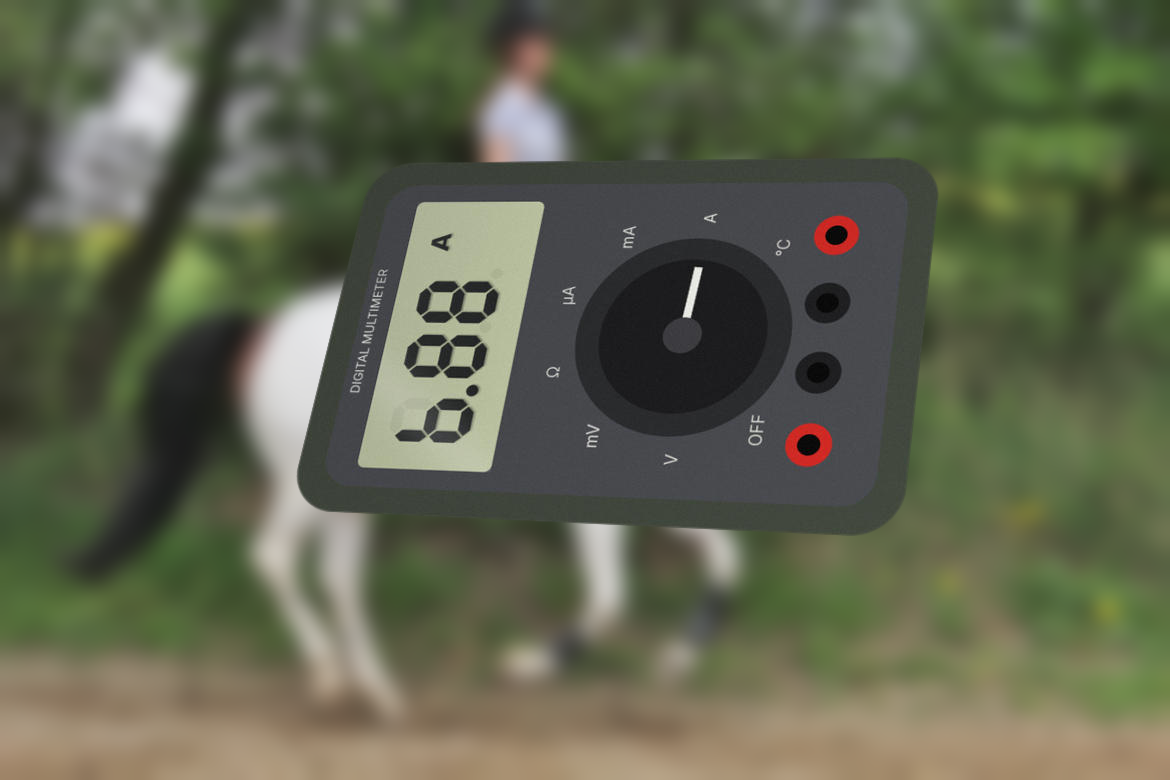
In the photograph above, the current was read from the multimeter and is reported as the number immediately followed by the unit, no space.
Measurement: 6.88A
